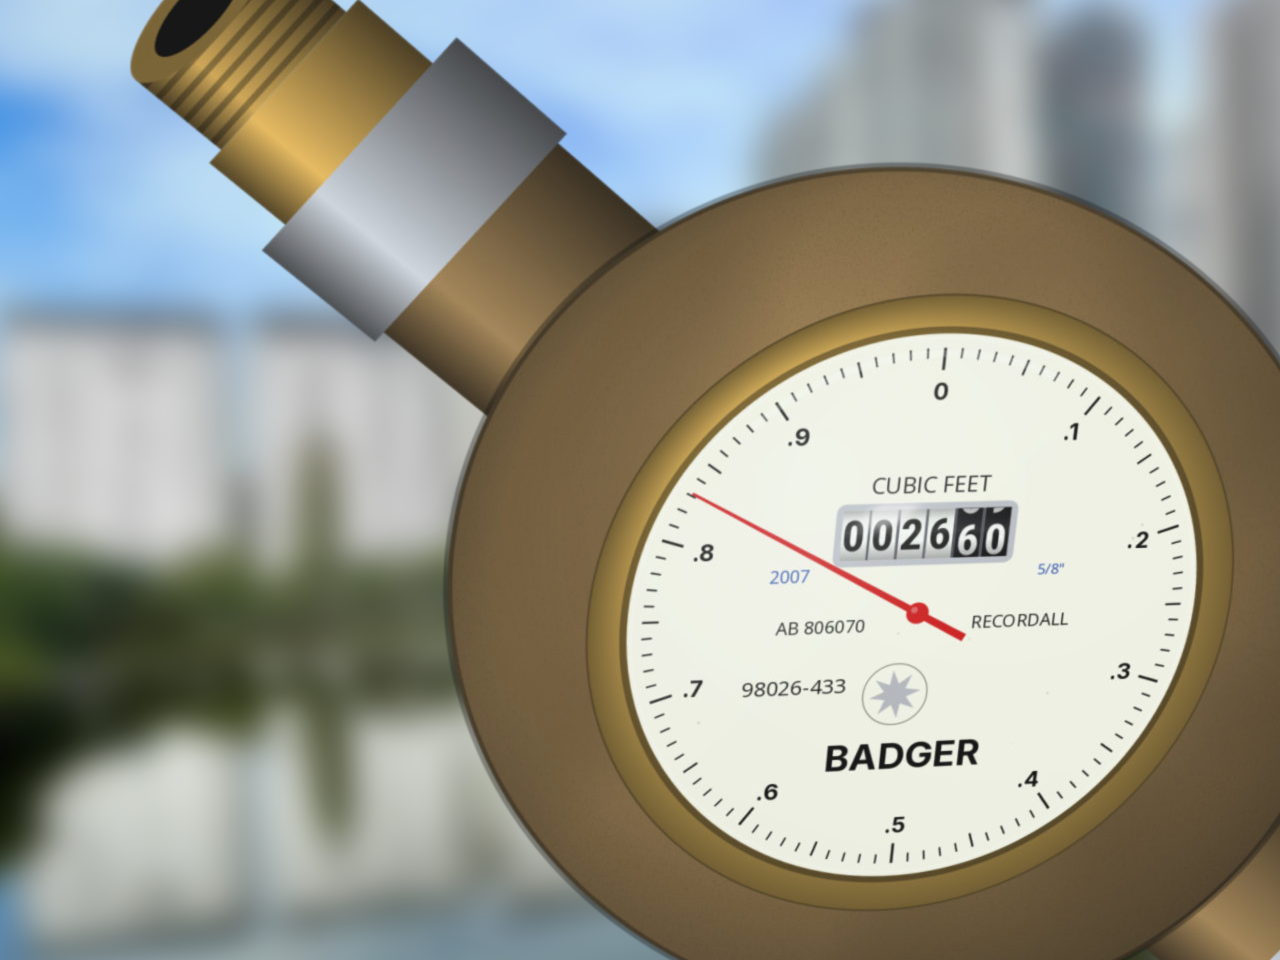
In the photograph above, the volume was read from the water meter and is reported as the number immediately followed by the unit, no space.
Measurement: 2659.83ft³
